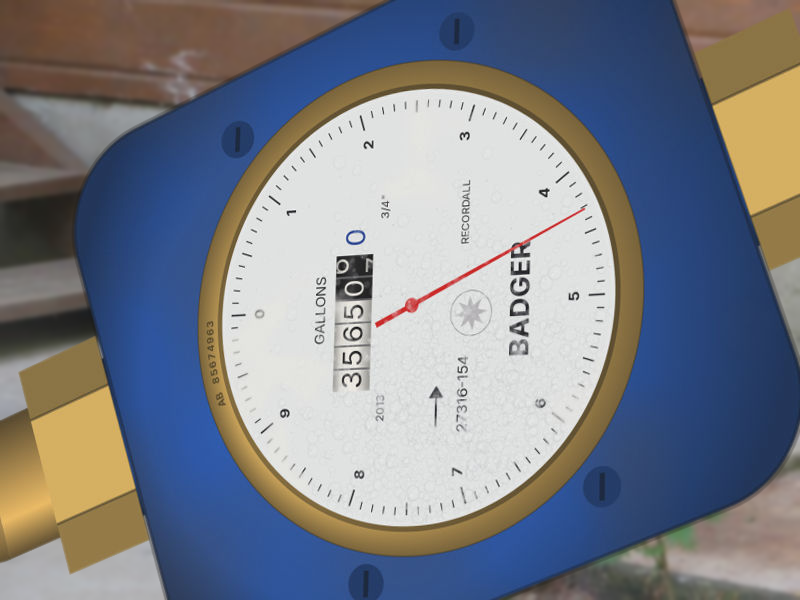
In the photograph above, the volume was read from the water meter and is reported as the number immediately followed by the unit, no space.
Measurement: 3565064.3gal
